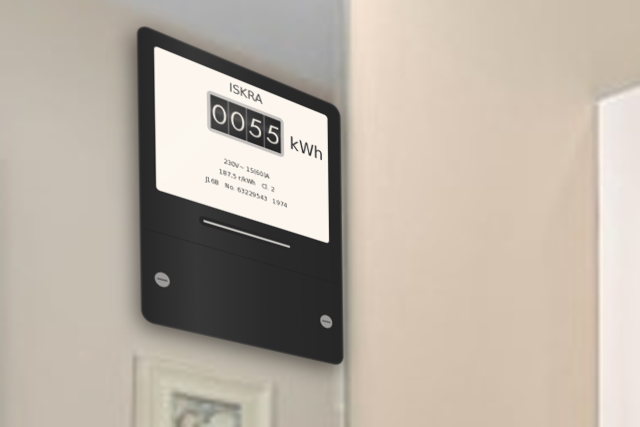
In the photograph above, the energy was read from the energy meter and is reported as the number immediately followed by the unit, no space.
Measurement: 55kWh
